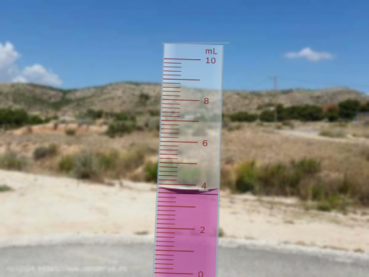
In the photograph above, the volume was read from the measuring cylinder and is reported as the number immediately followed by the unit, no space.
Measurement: 3.6mL
